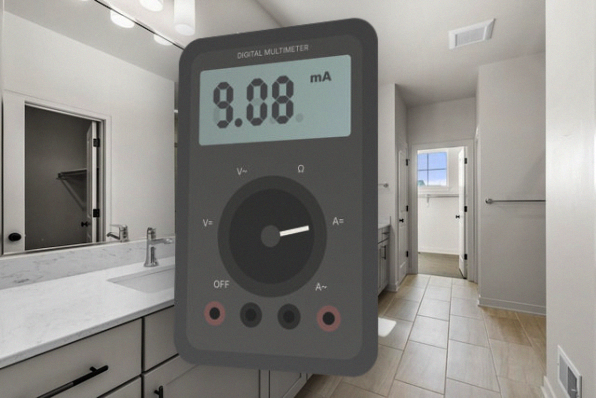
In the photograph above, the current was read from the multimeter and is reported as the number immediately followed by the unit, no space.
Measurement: 9.08mA
